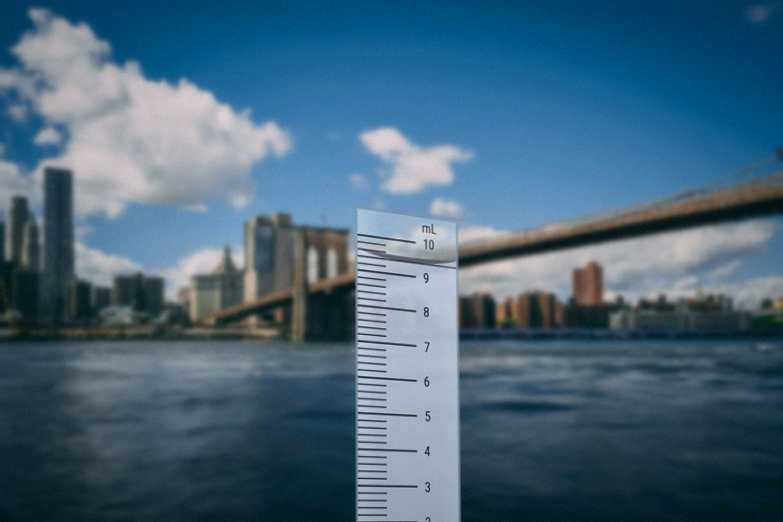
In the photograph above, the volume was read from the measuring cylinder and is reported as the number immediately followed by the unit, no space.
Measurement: 9.4mL
